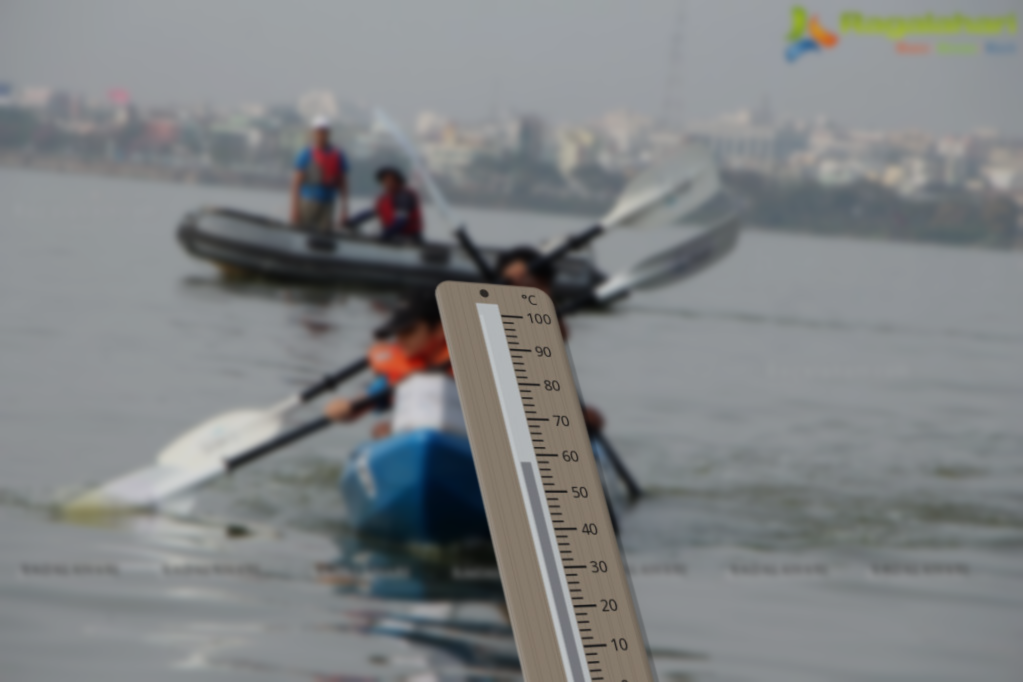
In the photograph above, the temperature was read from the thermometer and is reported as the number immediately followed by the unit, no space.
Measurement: 58°C
